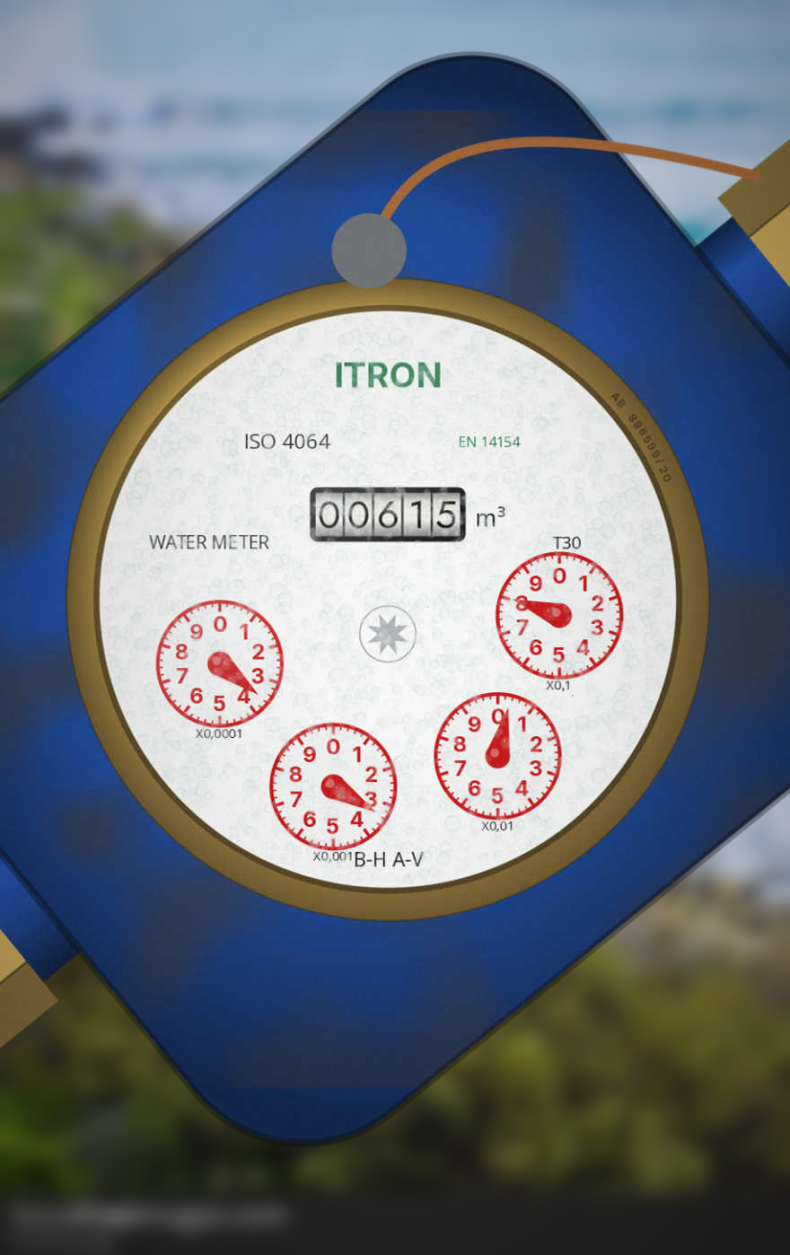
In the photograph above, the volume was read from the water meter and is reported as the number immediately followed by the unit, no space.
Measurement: 615.8033m³
